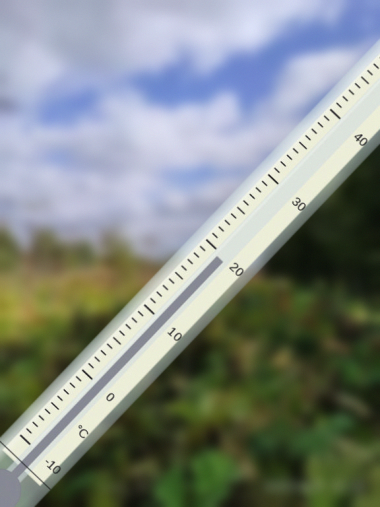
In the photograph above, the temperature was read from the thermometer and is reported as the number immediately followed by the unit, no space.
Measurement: 19.5°C
